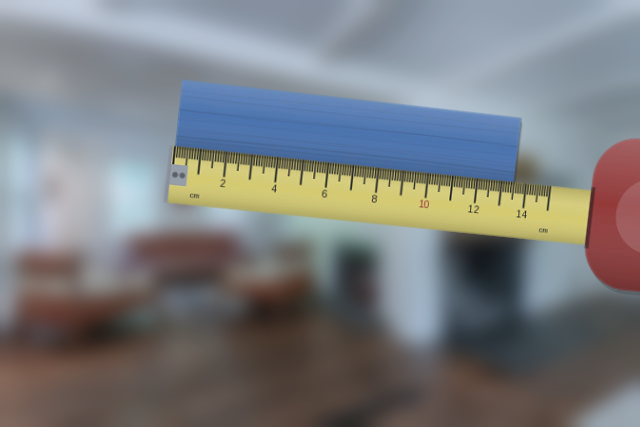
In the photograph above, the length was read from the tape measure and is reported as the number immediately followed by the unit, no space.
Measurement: 13.5cm
